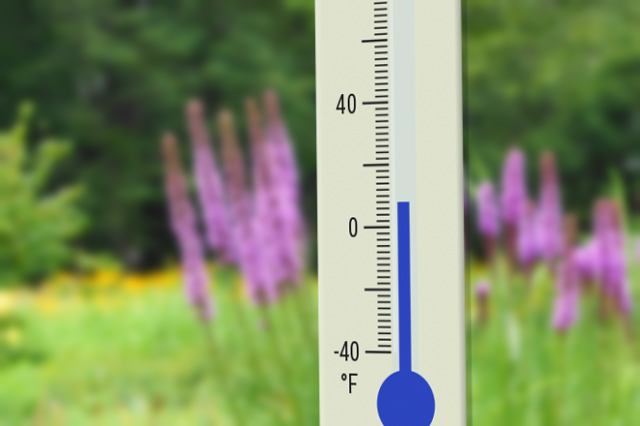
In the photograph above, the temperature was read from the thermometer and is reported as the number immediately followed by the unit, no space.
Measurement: 8°F
